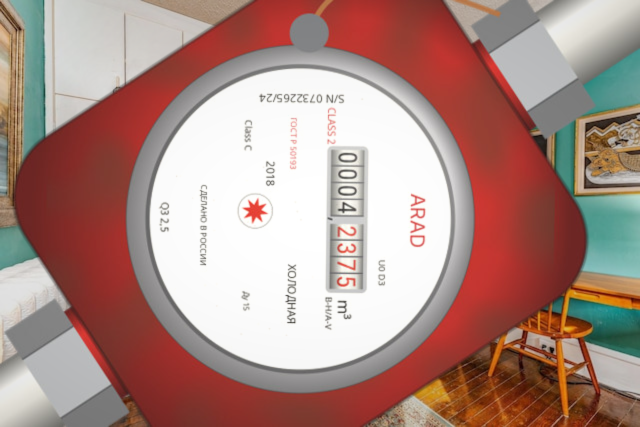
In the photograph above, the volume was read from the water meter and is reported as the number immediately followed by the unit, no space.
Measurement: 4.2375m³
